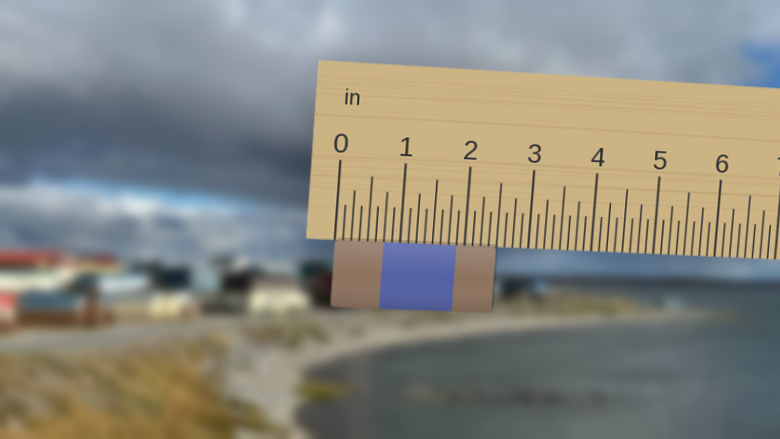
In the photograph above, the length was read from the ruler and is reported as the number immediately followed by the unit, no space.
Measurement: 2.5in
